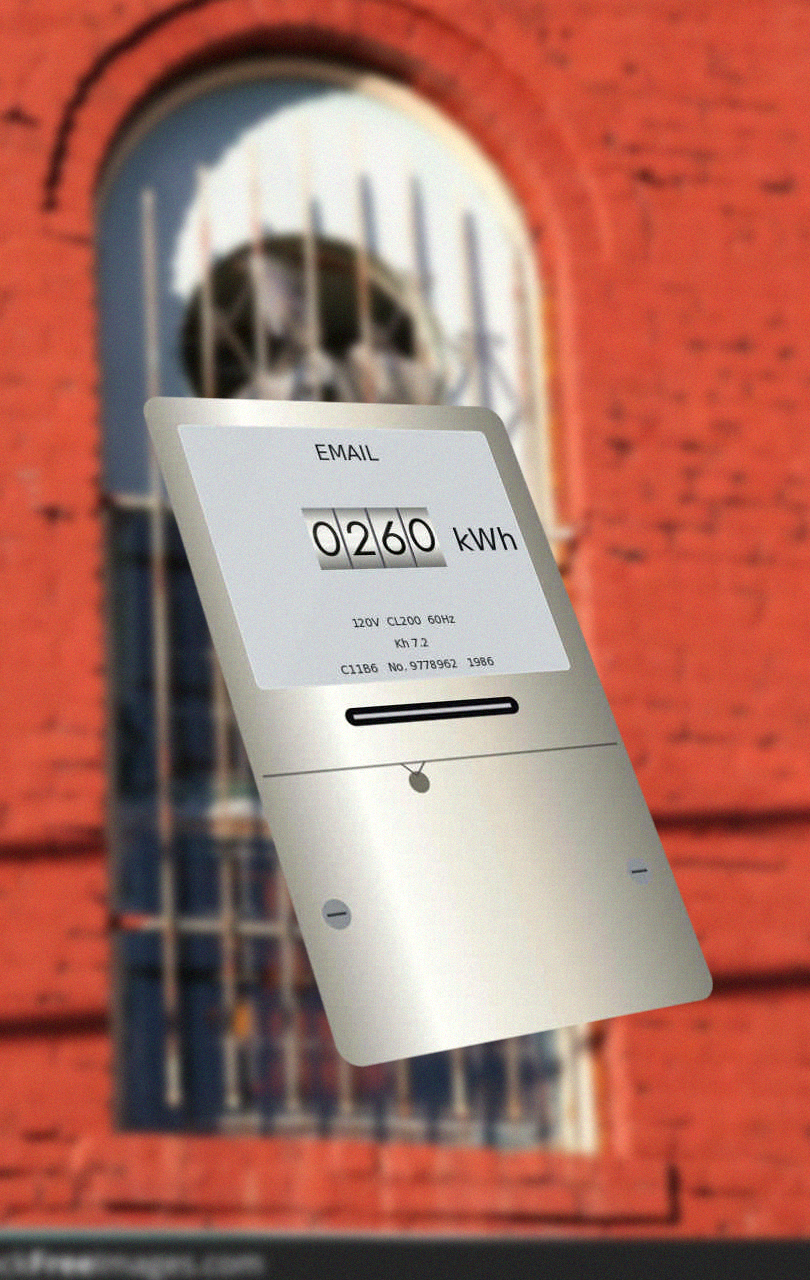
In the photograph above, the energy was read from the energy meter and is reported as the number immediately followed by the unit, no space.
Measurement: 260kWh
